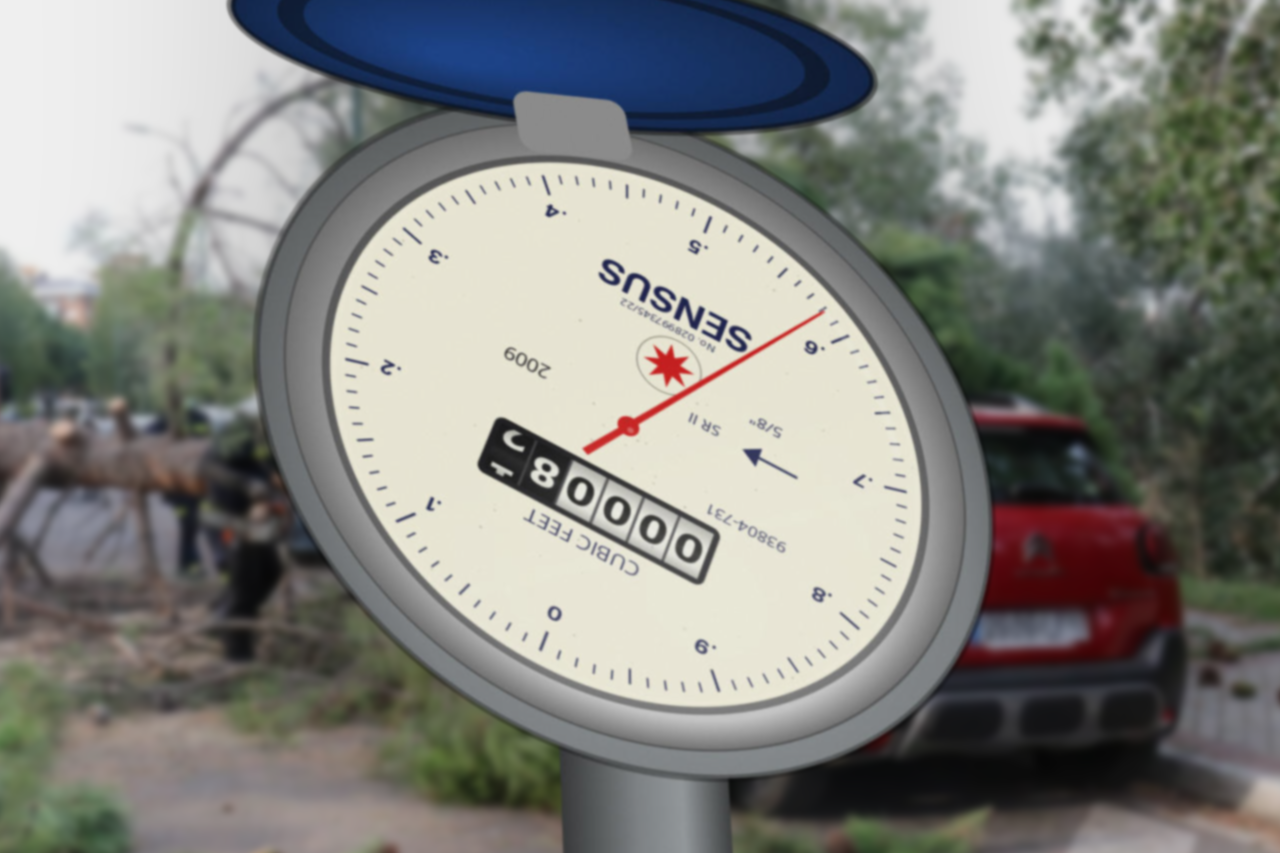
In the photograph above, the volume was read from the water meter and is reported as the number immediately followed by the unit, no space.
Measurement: 81.58ft³
